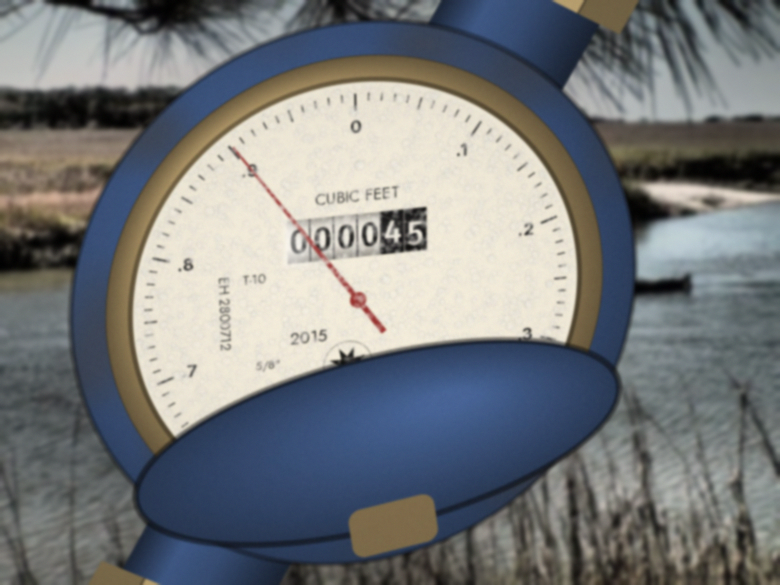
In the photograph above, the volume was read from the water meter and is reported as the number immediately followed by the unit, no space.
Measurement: 44.90ft³
